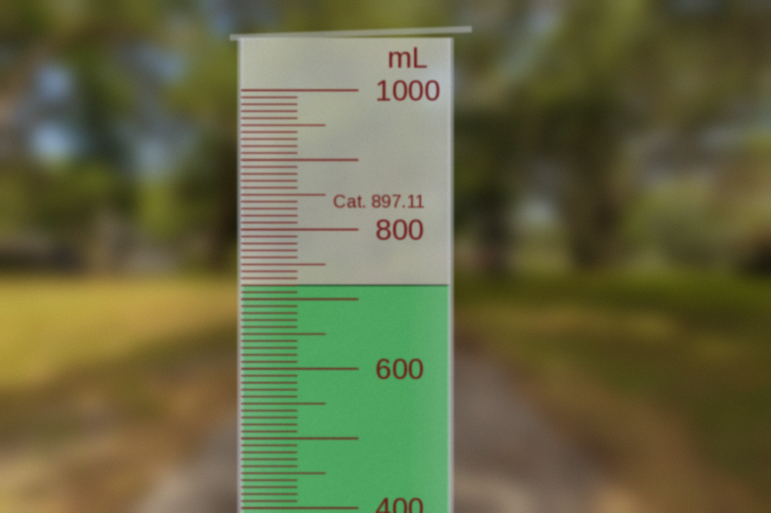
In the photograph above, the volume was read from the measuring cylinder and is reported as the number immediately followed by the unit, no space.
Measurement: 720mL
